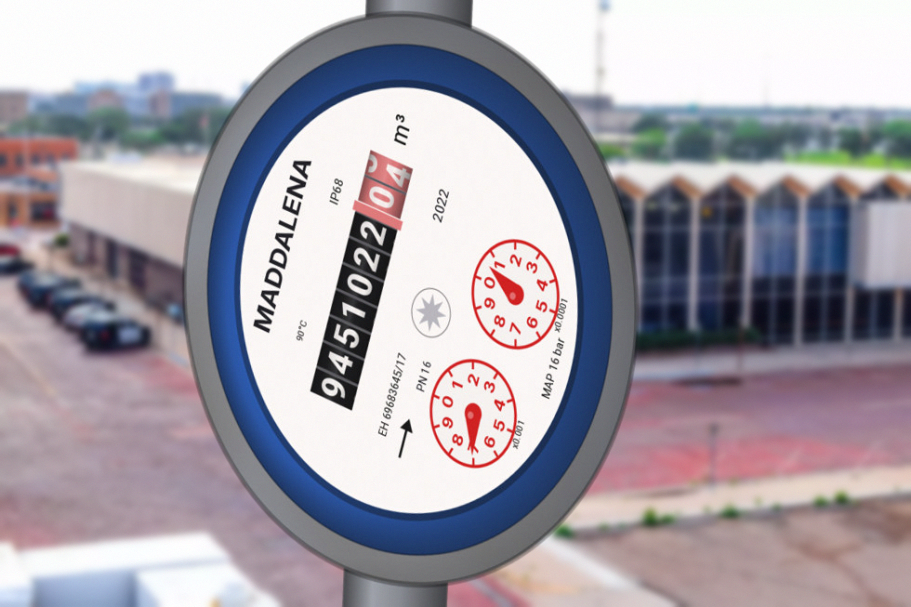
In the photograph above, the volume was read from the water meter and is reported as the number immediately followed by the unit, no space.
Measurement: 9451022.0370m³
